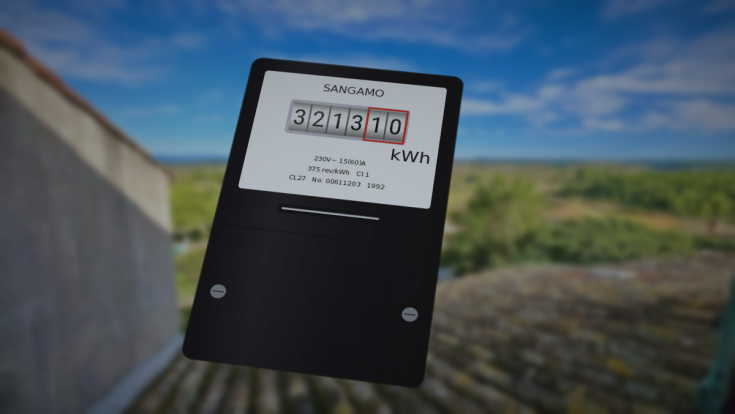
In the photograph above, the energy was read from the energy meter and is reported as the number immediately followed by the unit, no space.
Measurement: 3213.10kWh
